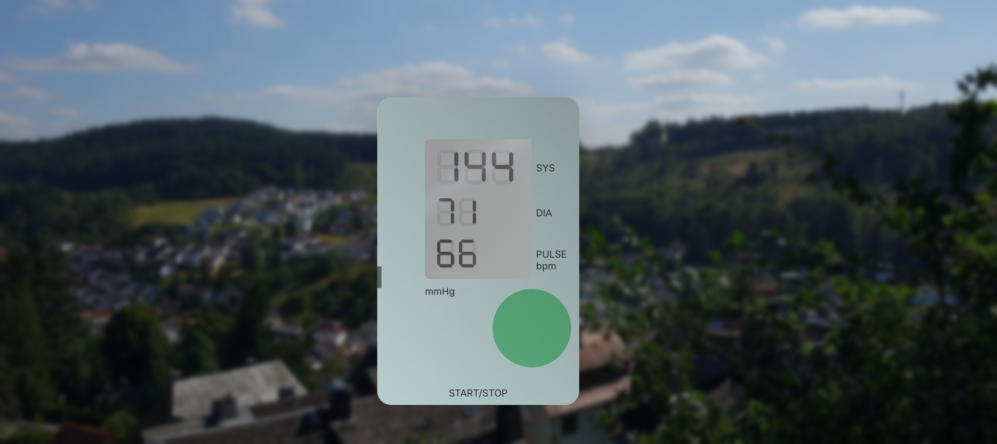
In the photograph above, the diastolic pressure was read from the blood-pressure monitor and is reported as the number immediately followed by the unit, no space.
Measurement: 71mmHg
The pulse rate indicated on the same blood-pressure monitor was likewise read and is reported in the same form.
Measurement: 66bpm
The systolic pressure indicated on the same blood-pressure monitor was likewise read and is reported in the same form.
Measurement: 144mmHg
